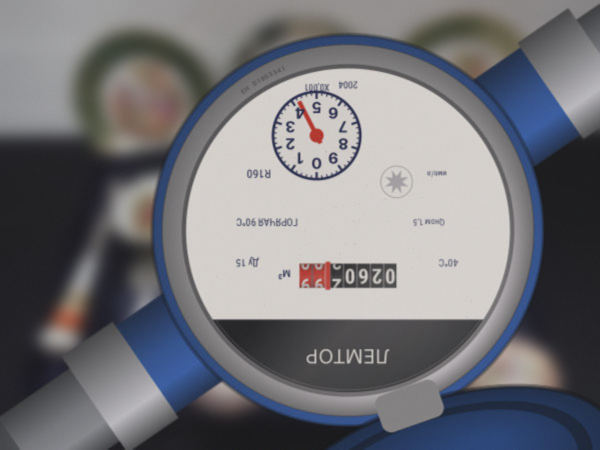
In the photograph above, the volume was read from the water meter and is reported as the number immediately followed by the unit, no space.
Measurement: 2602.994m³
